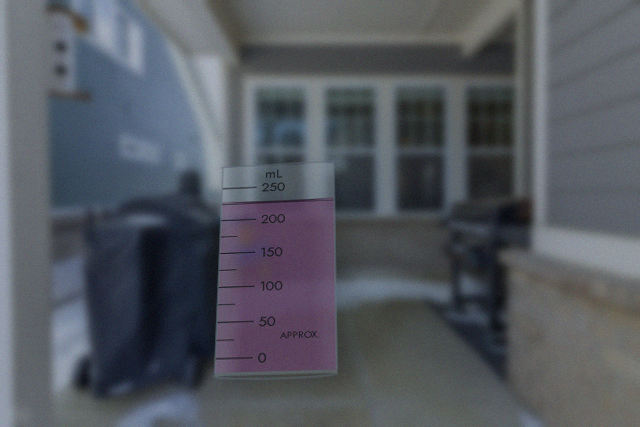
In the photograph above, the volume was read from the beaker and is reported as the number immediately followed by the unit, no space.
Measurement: 225mL
